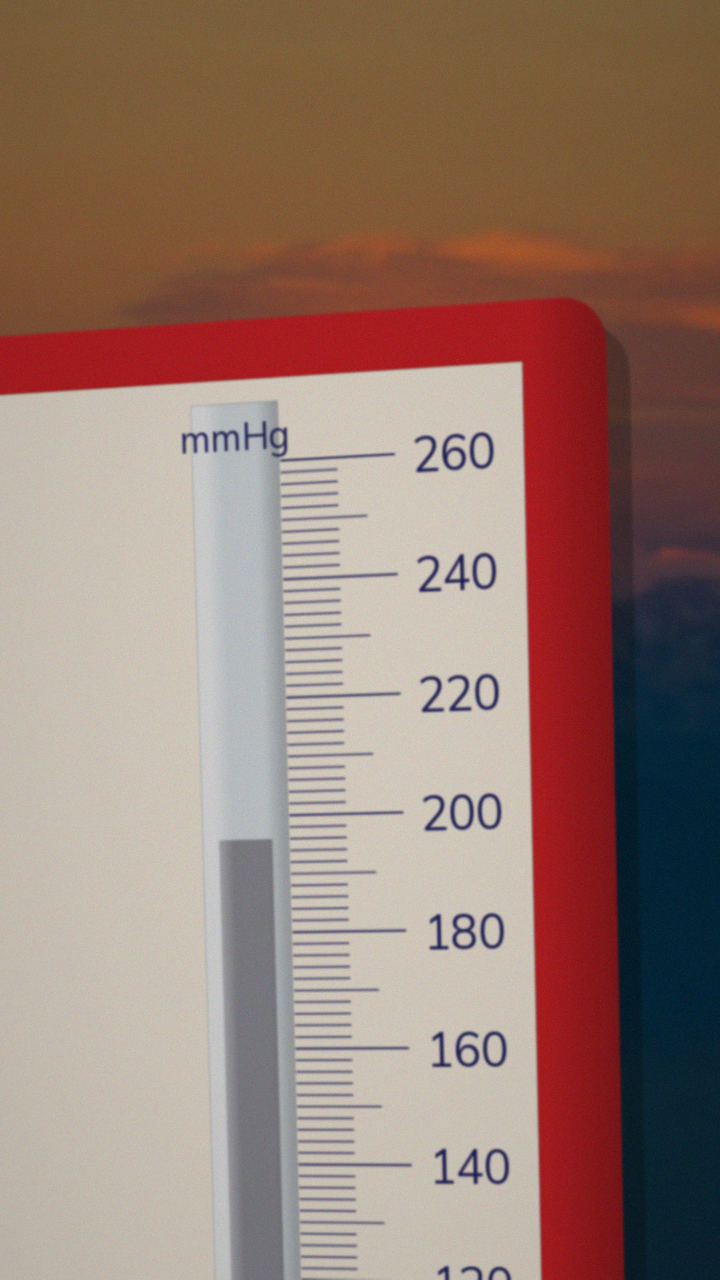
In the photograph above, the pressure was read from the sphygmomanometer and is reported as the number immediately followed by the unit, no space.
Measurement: 196mmHg
